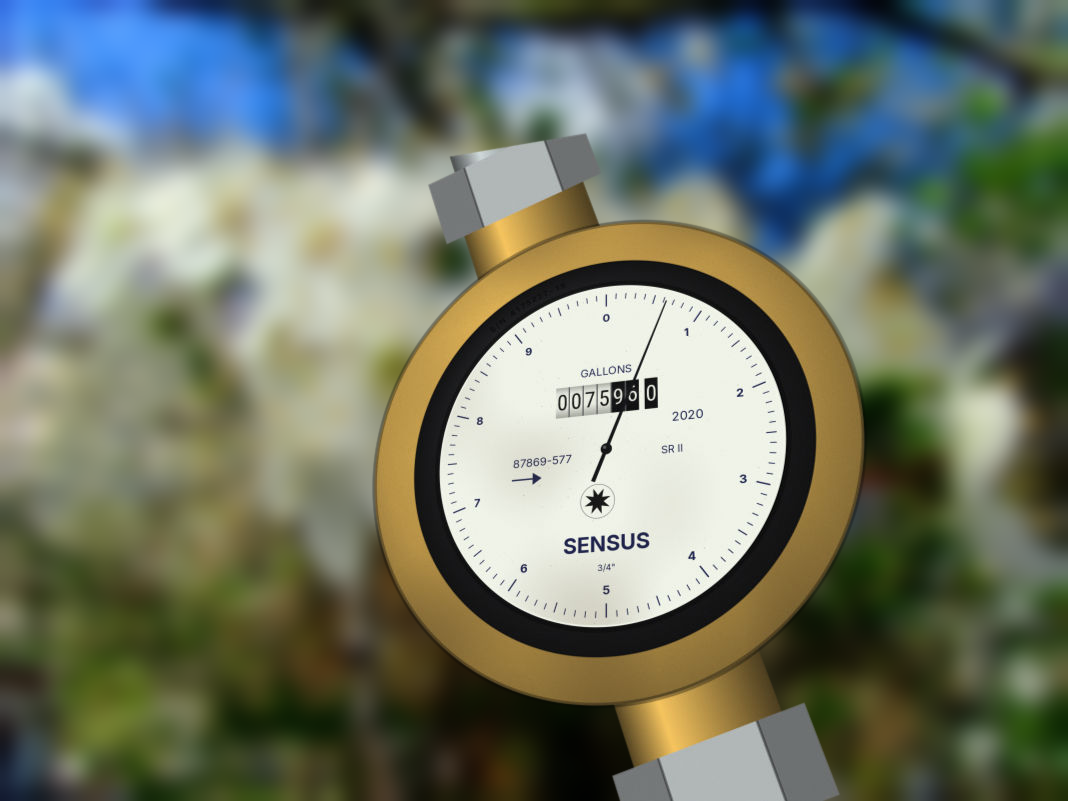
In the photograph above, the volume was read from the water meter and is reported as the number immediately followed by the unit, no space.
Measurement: 75960.6gal
